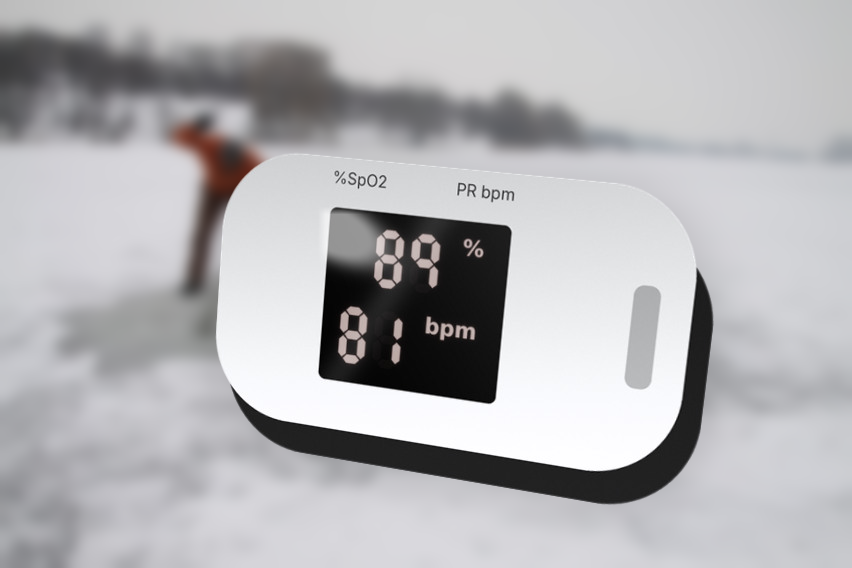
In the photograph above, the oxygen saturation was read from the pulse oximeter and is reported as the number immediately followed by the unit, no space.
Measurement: 89%
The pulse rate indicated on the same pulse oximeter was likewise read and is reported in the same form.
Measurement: 81bpm
